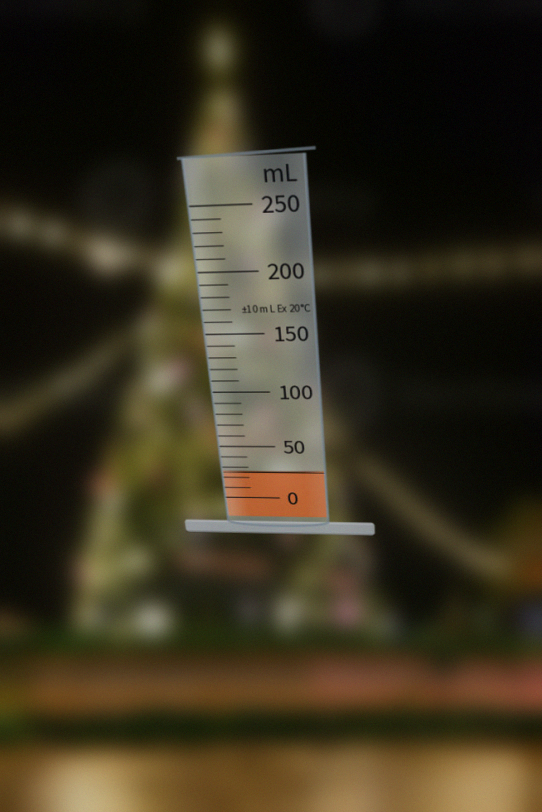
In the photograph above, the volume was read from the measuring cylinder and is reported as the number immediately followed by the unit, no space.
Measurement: 25mL
